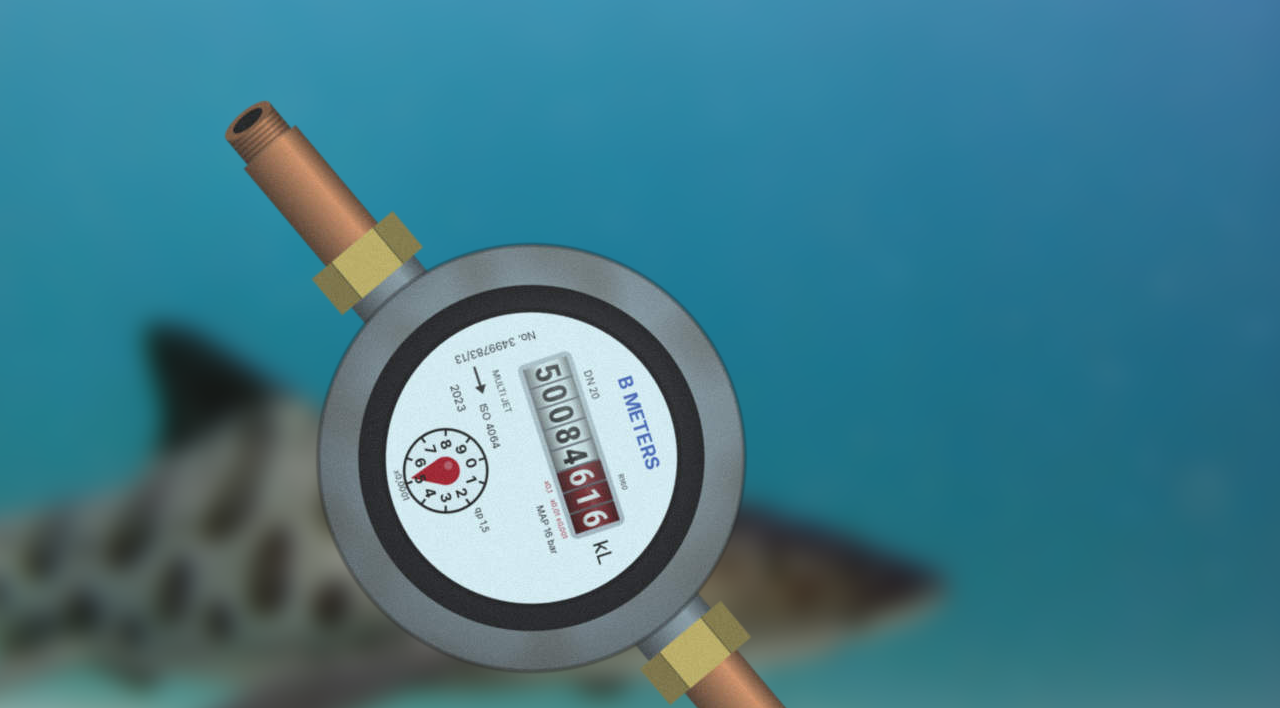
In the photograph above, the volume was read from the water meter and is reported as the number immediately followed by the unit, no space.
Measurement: 50084.6165kL
